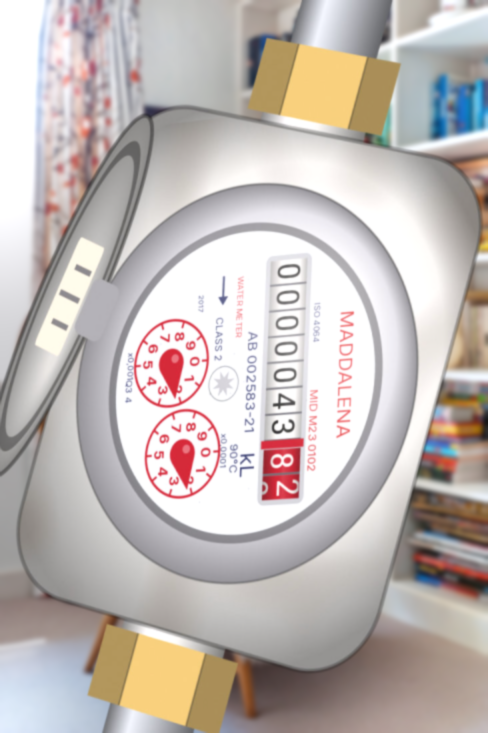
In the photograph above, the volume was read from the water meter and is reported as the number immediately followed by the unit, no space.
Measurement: 43.8222kL
